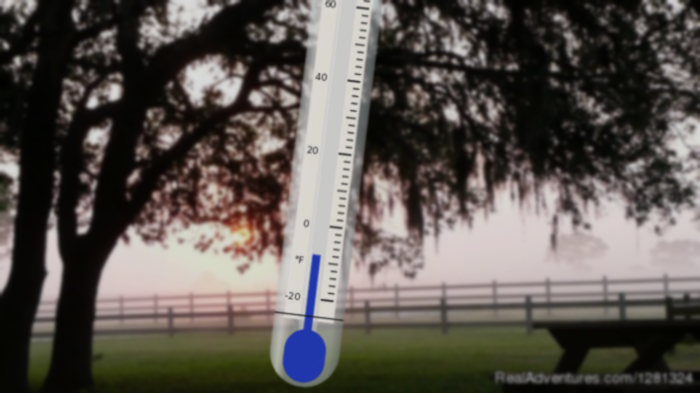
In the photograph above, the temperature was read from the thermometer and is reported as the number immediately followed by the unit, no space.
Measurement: -8°F
